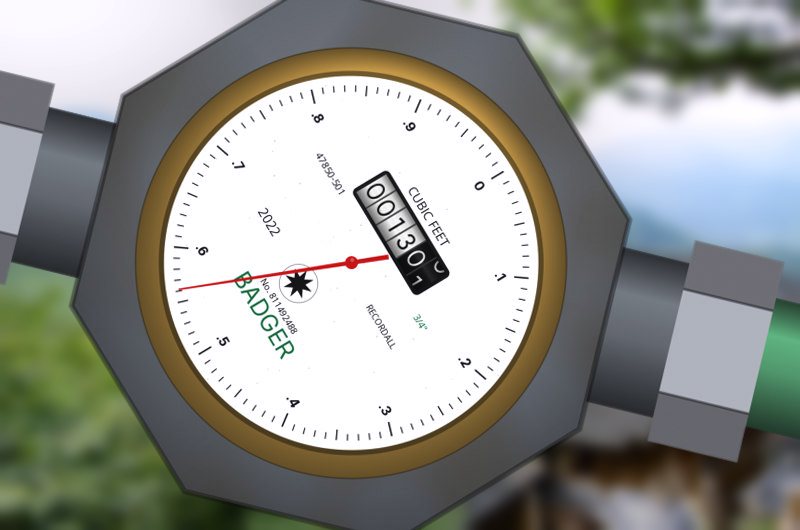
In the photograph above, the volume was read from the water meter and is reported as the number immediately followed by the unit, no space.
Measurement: 1300.56ft³
